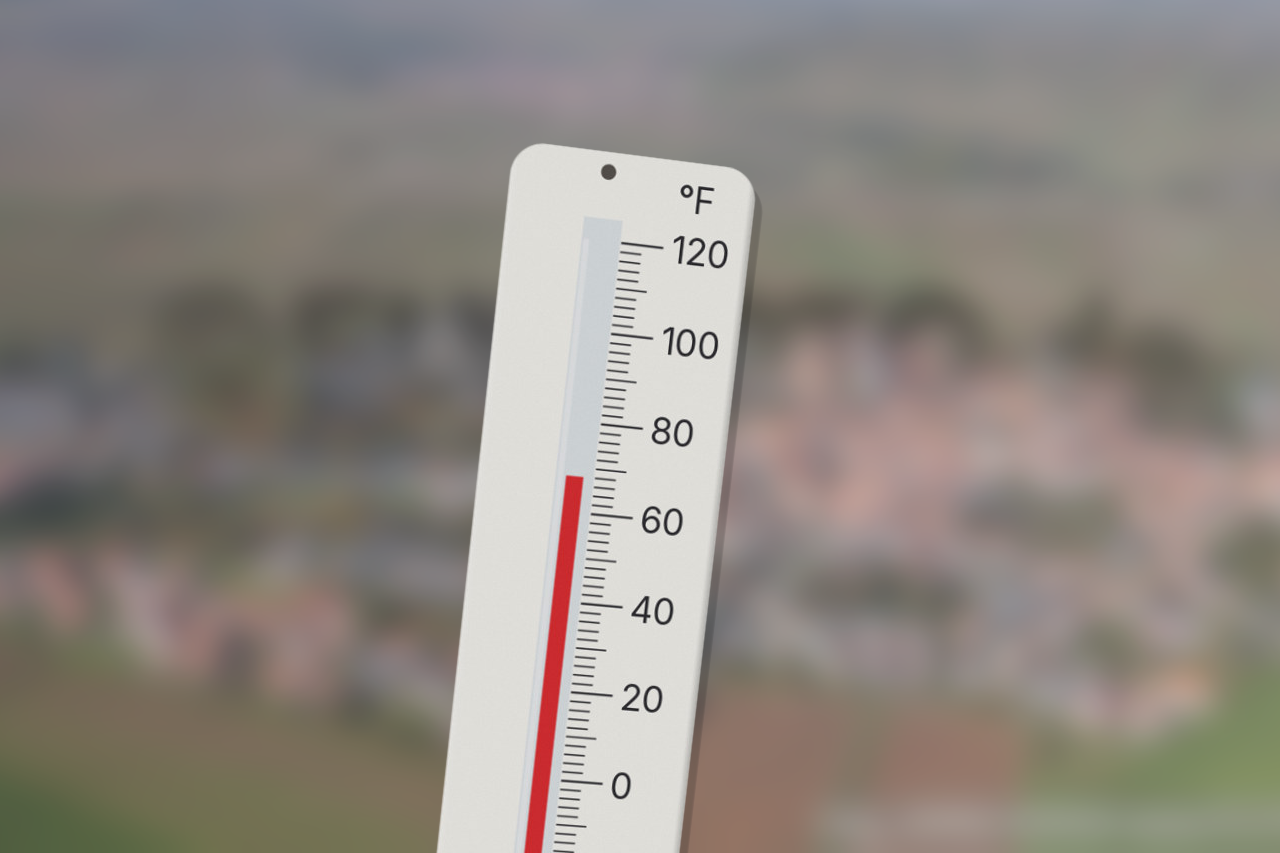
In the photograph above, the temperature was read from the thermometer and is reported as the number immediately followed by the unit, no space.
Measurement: 68°F
